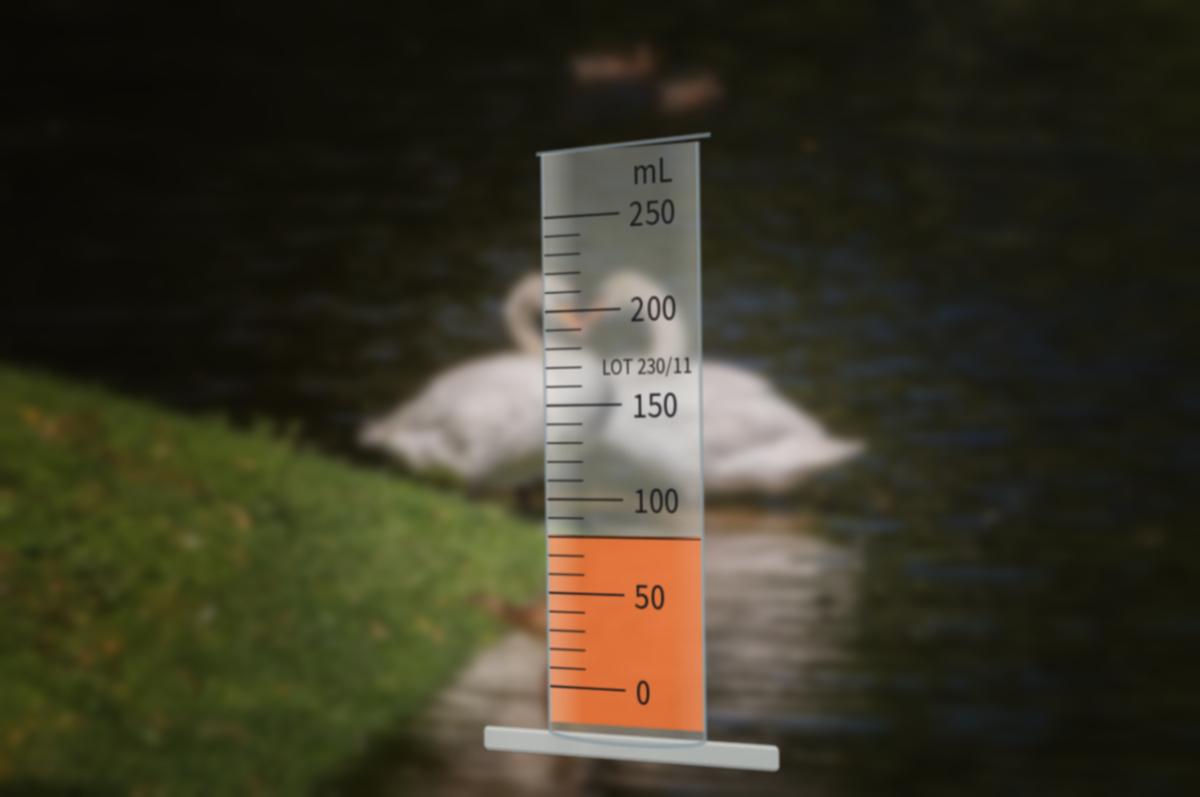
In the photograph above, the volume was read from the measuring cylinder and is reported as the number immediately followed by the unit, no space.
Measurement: 80mL
